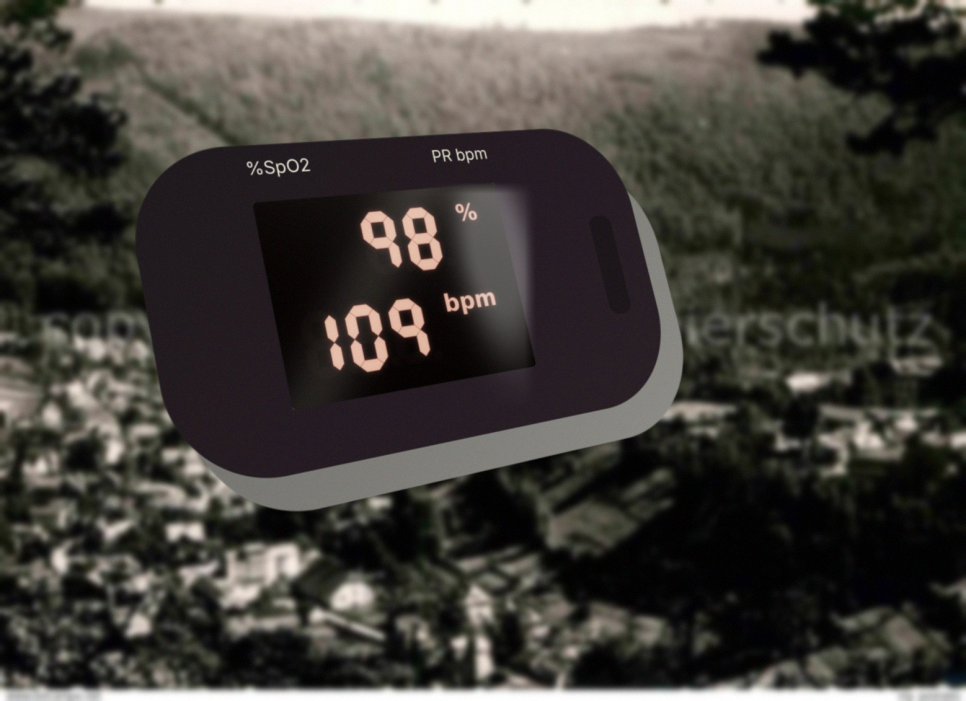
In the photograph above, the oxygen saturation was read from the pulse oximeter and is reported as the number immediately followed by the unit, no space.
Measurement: 98%
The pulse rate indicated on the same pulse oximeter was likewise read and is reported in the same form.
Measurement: 109bpm
